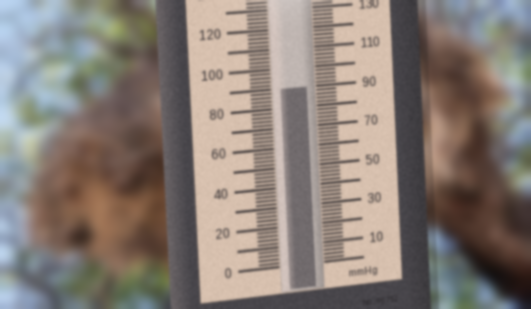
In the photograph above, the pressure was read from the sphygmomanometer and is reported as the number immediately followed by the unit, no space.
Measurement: 90mmHg
